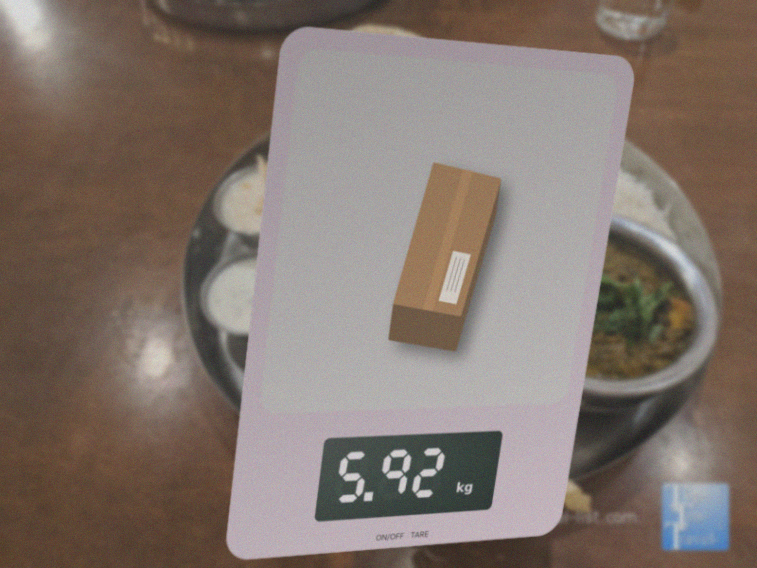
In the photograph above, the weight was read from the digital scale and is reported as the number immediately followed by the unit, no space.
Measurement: 5.92kg
